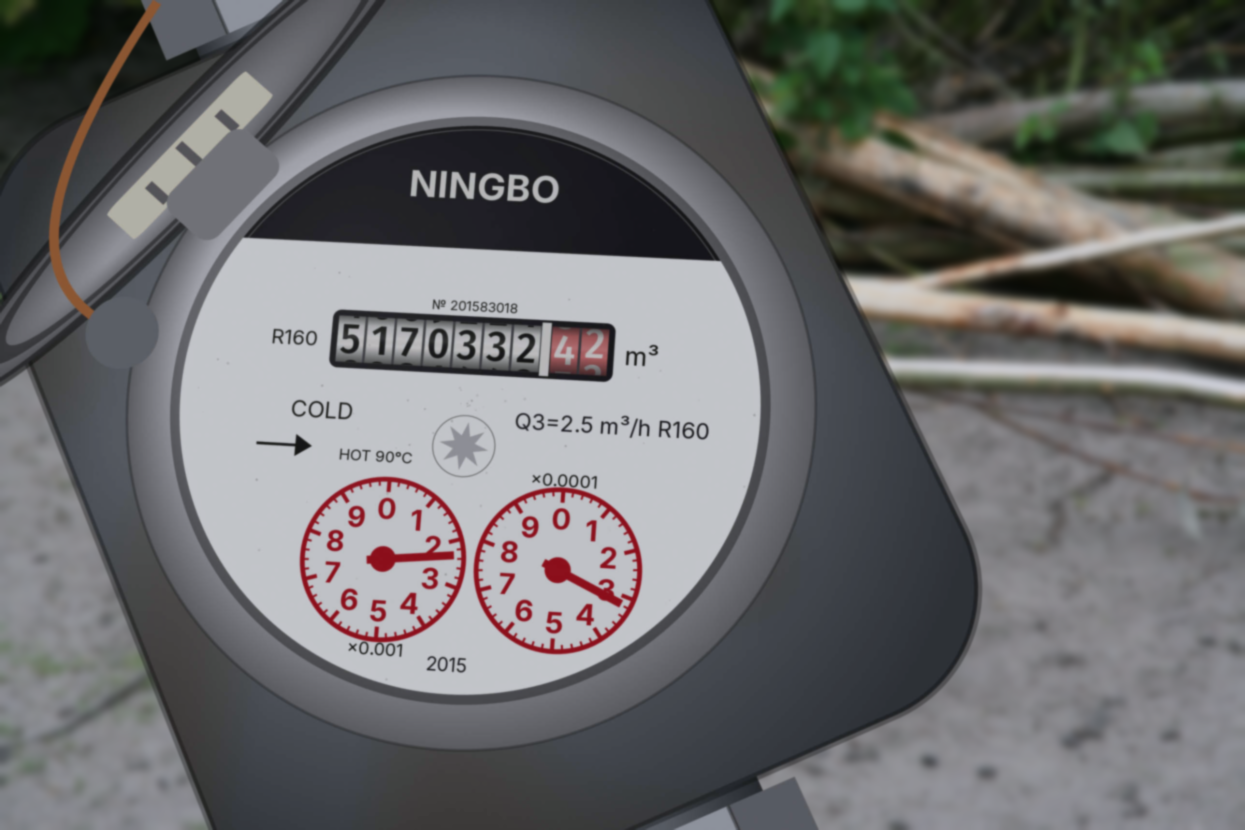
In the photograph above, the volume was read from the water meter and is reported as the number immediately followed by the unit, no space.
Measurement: 5170332.4223m³
